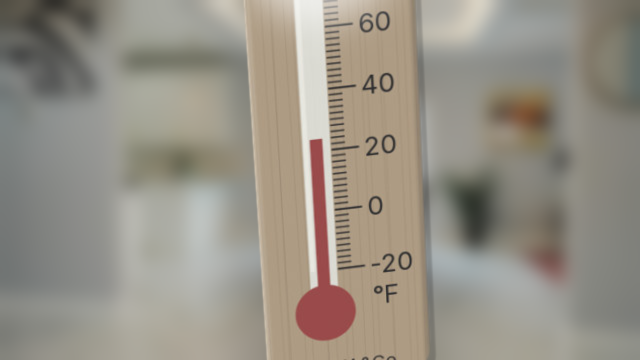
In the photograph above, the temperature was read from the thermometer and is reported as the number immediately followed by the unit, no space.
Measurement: 24°F
